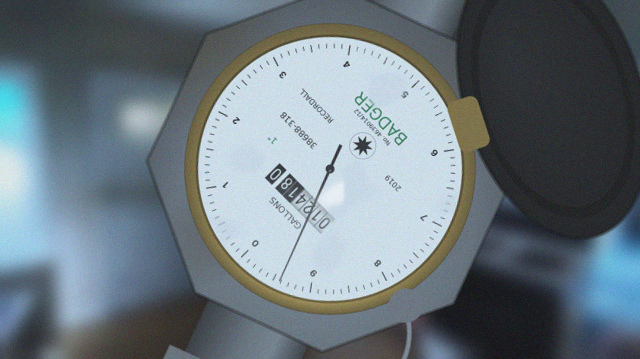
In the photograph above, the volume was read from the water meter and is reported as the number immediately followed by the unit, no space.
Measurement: 124179.4gal
